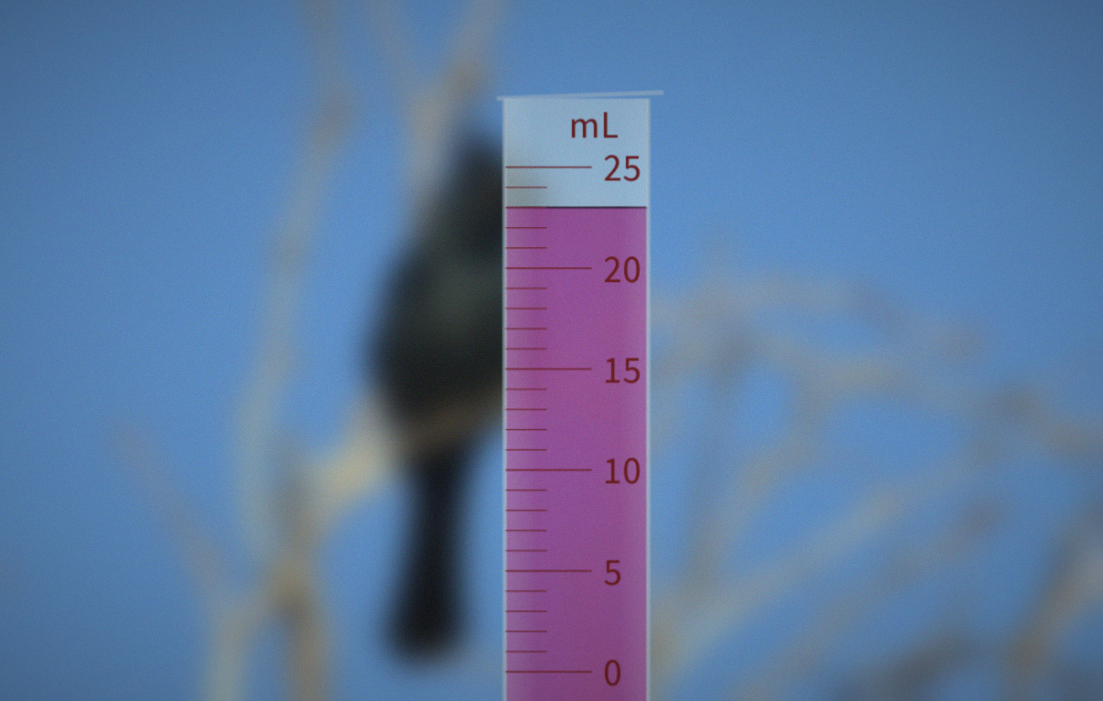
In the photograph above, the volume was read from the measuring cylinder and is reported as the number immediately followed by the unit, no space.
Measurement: 23mL
